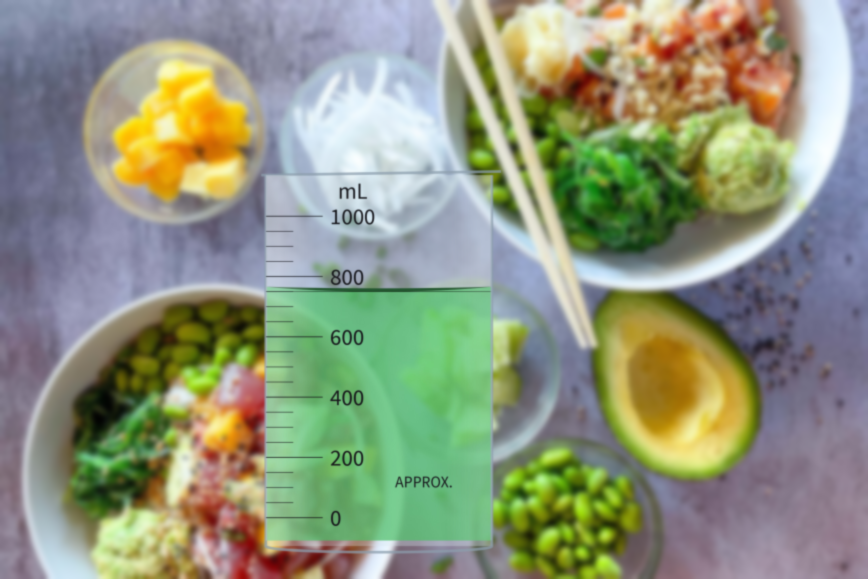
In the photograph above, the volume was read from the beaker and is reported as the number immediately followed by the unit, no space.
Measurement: 750mL
